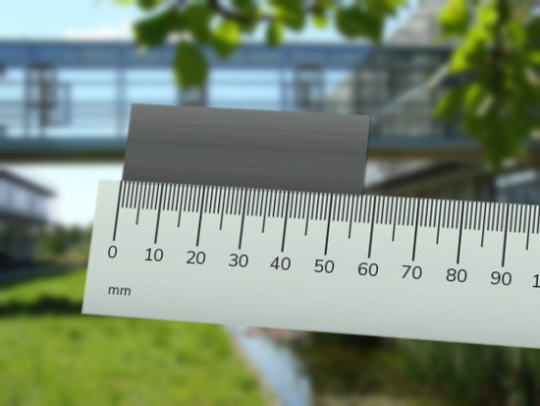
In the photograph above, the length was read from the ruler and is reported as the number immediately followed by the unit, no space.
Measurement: 57mm
